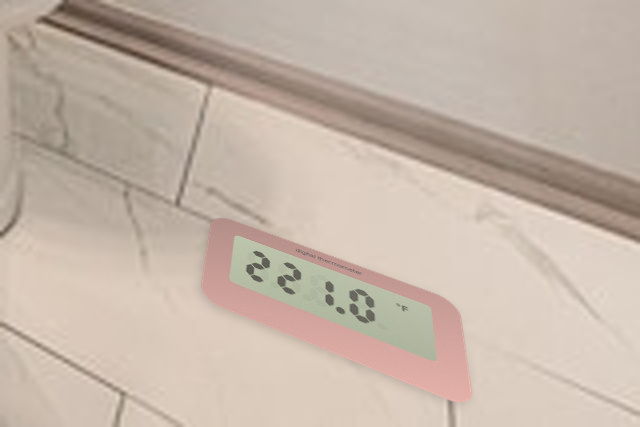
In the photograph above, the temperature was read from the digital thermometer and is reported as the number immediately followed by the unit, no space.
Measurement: 221.0°F
